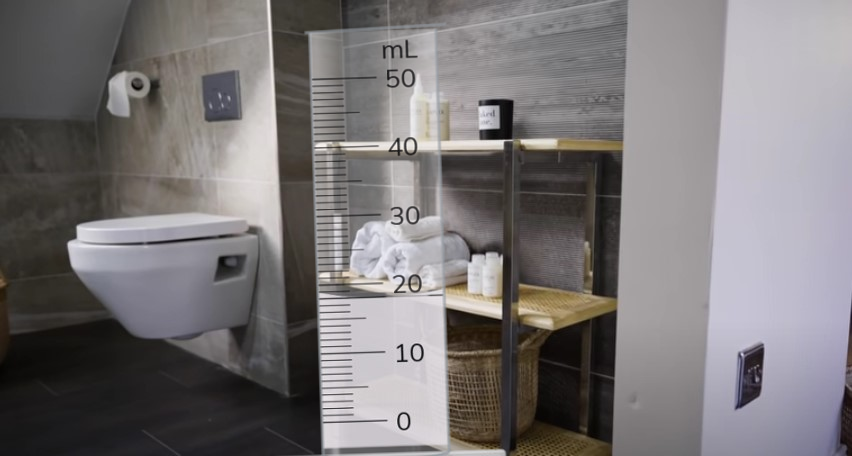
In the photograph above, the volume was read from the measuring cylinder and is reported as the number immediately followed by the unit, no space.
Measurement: 18mL
